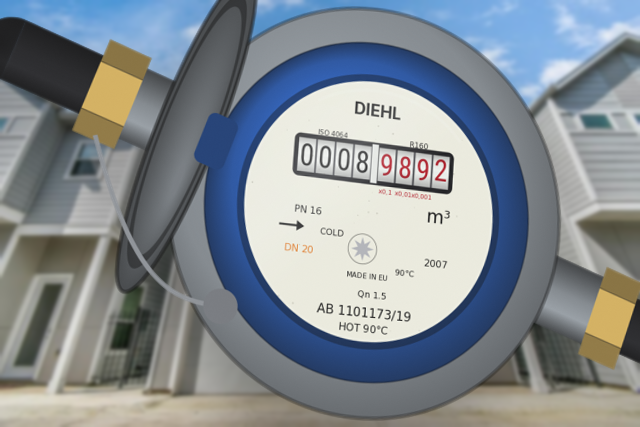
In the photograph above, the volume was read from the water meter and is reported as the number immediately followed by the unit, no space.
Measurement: 8.9892m³
